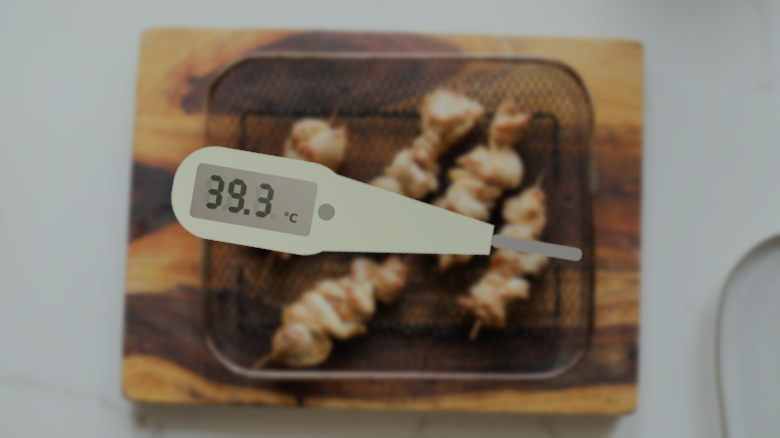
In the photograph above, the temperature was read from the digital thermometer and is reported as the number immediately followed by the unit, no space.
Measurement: 39.3°C
